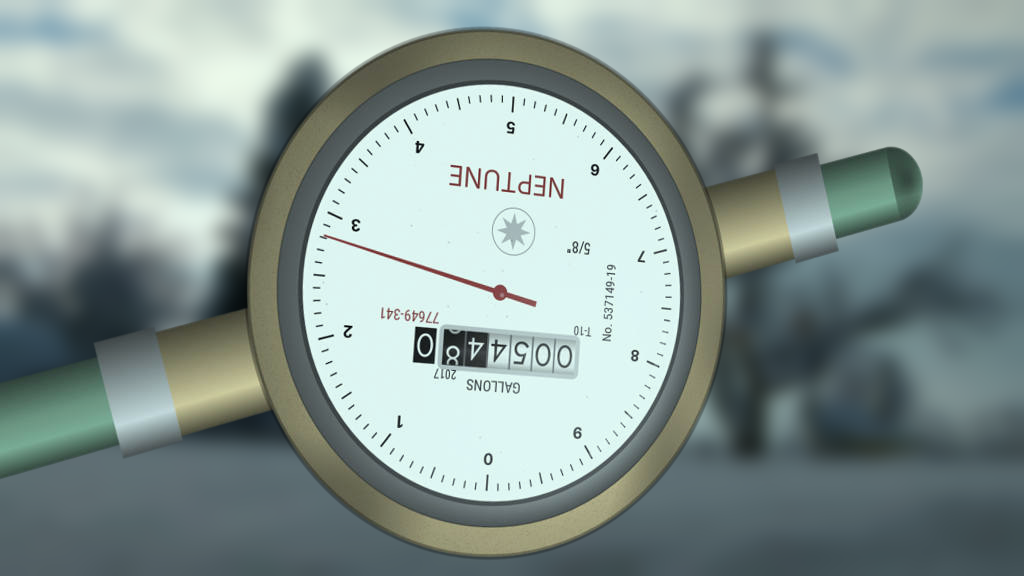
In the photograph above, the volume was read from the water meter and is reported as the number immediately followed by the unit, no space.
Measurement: 54482.8gal
